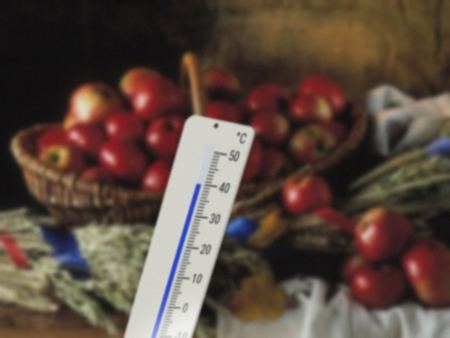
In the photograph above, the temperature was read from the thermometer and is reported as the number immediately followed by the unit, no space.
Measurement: 40°C
